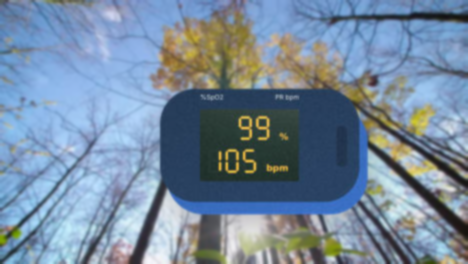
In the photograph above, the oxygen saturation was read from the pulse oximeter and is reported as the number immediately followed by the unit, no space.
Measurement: 99%
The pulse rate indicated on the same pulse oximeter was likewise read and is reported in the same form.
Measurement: 105bpm
